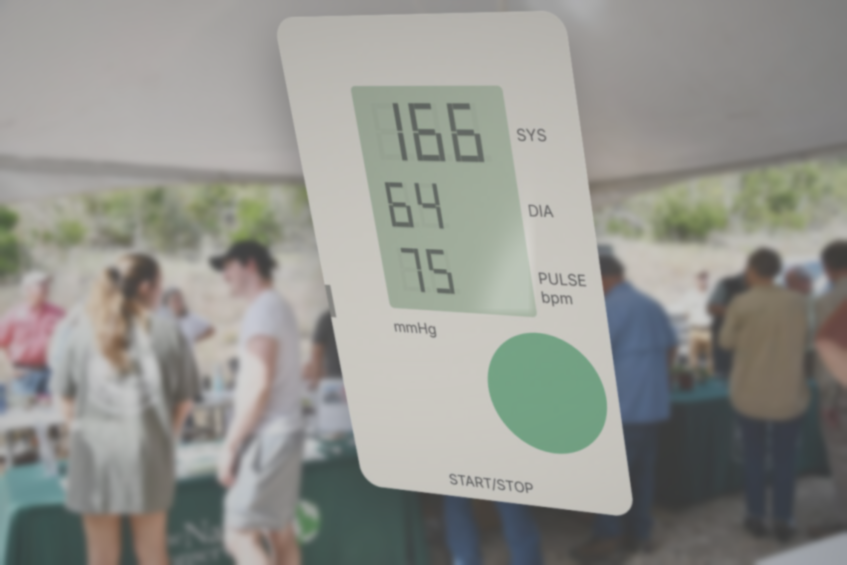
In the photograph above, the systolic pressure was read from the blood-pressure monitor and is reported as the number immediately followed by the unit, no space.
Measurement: 166mmHg
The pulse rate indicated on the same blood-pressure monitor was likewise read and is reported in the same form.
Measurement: 75bpm
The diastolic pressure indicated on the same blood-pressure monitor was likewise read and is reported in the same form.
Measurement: 64mmHg
